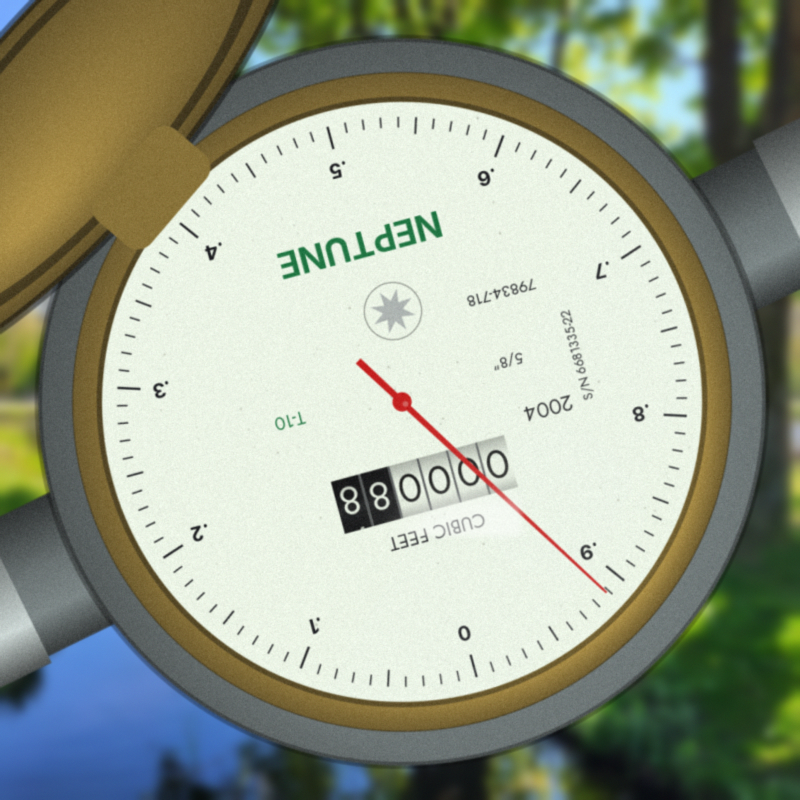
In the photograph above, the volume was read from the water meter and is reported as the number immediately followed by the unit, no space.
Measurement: 87.91ft³
